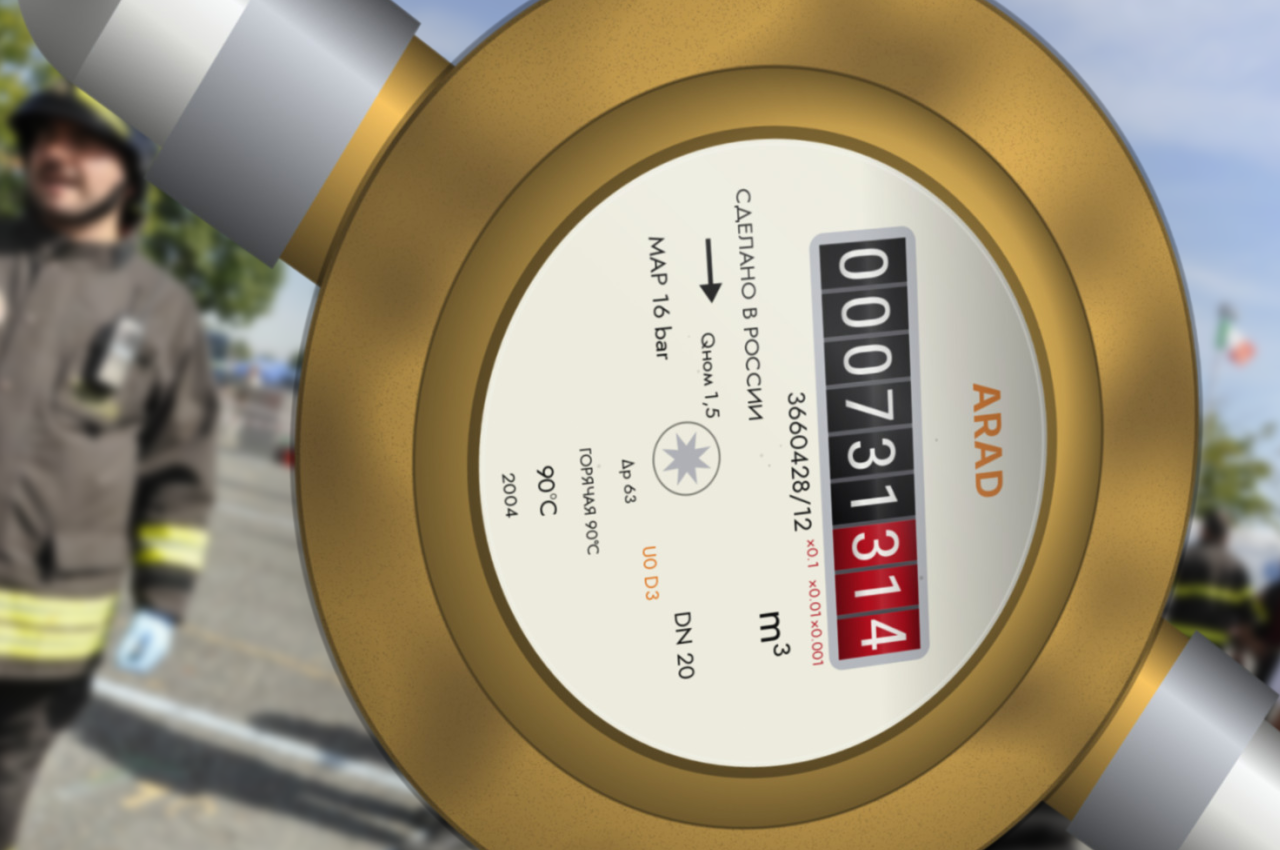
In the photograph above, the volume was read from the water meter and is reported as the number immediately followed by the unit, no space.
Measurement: 731.314m³
